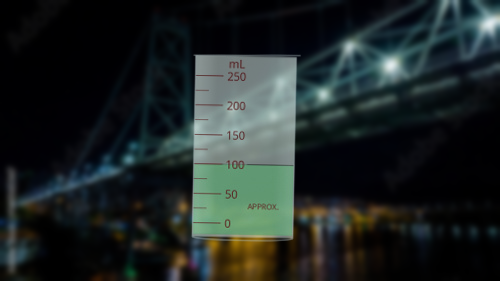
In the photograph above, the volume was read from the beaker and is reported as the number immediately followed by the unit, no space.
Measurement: 100mL
